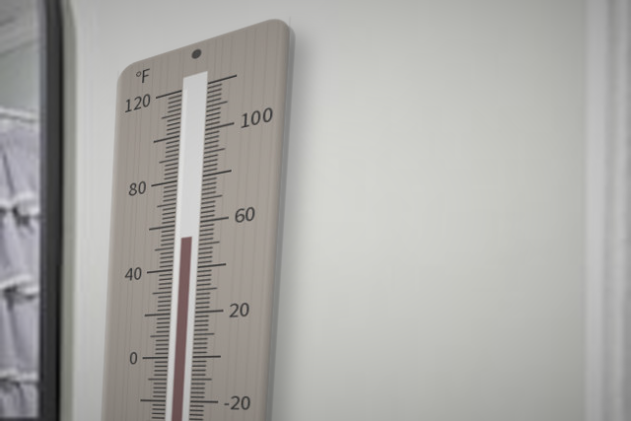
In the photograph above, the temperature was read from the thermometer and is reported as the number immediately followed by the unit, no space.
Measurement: 54°F
